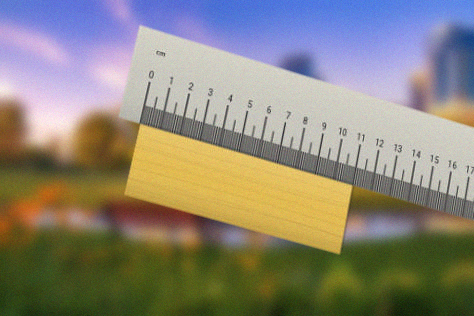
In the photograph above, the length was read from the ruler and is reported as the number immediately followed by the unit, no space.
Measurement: 11cm
